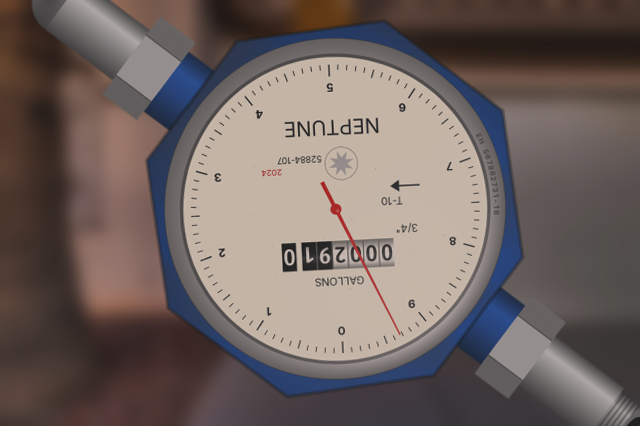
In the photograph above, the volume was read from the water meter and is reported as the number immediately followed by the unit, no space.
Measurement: 2909.3gal
